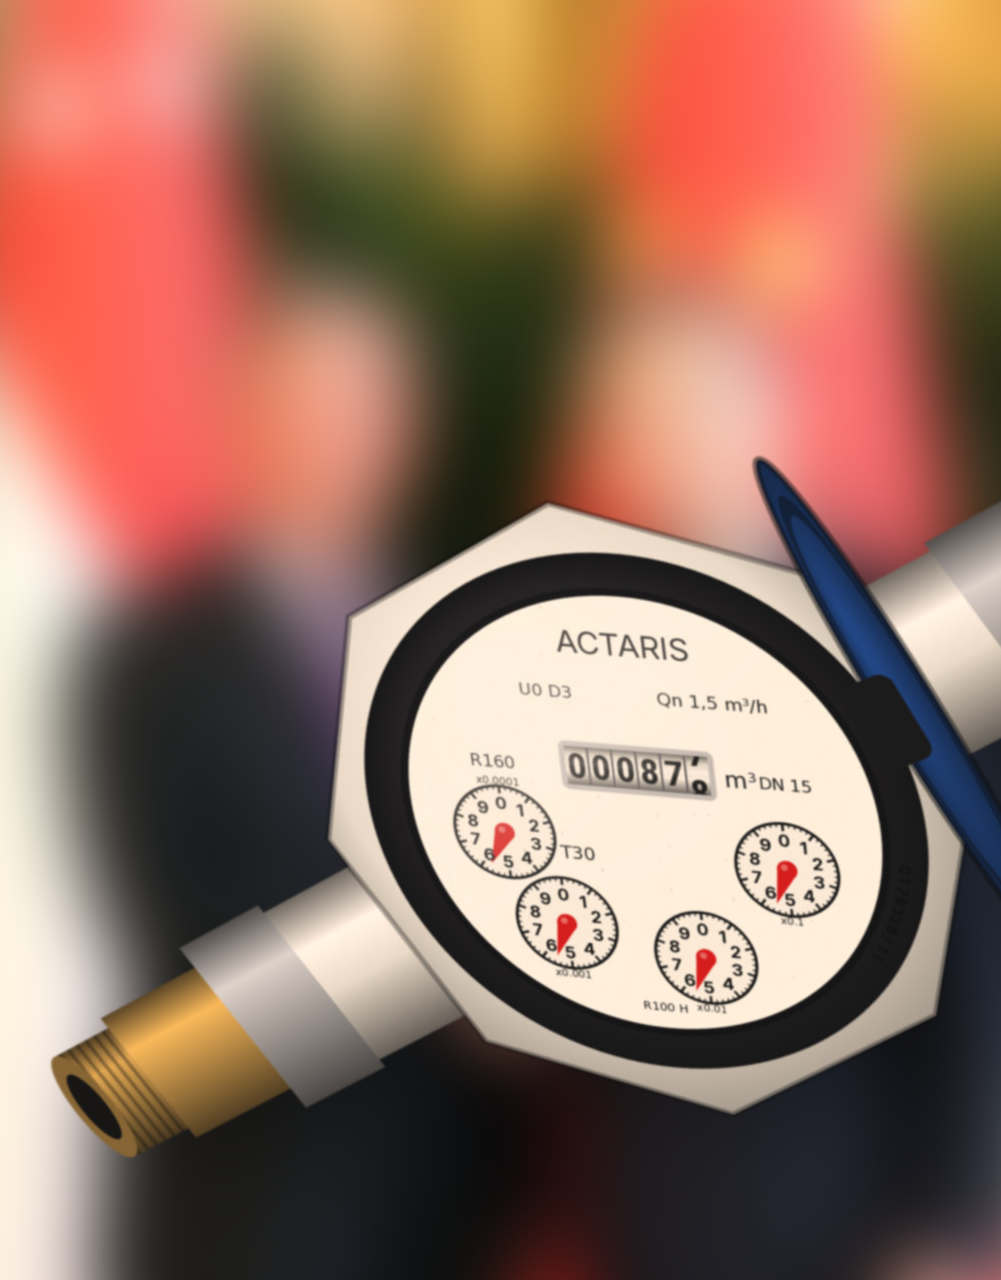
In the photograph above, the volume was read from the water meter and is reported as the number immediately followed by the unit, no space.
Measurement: 877.5555m³
